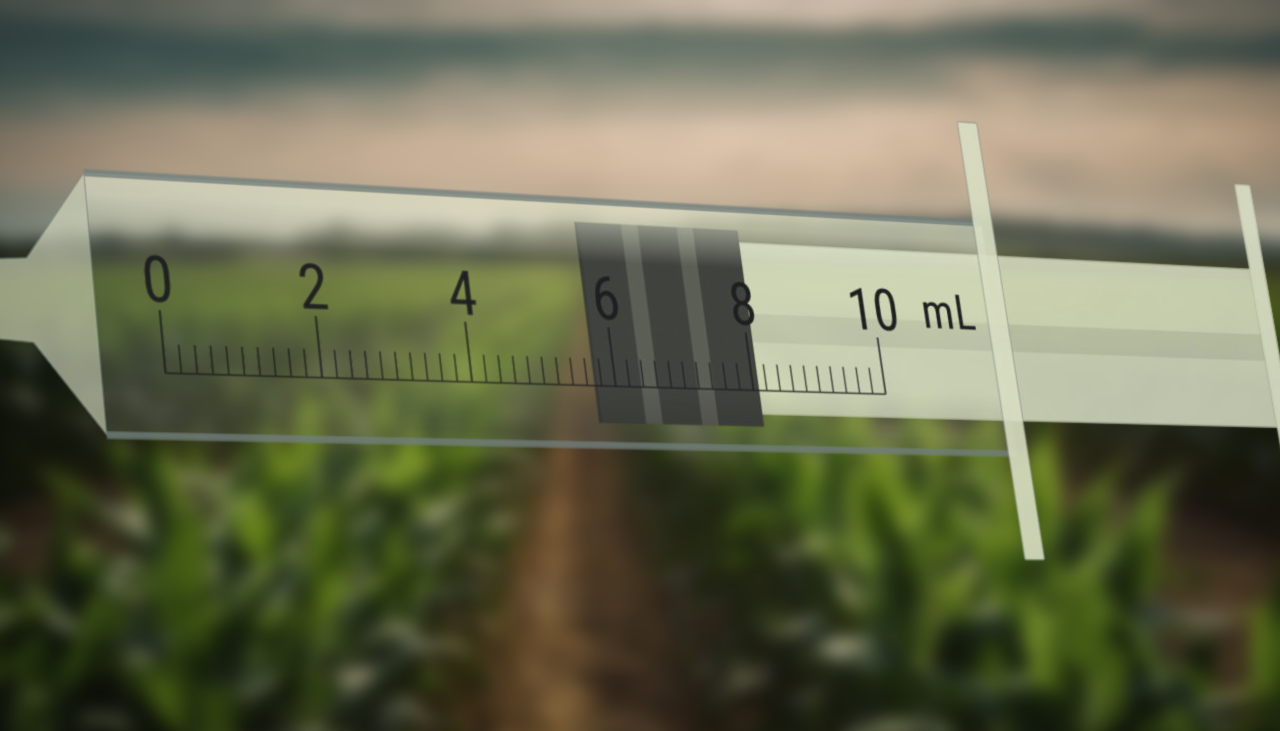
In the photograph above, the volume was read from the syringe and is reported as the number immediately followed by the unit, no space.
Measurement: 5.7mL
